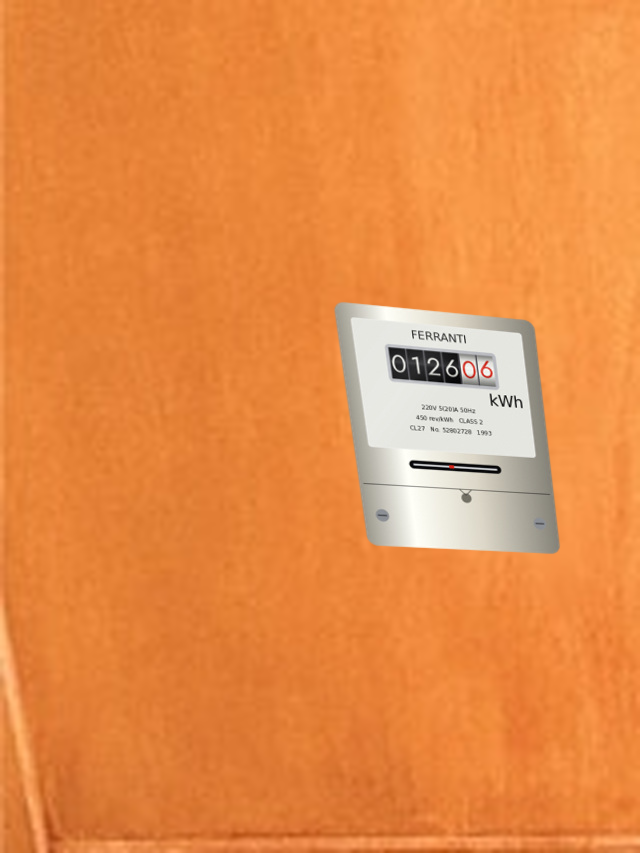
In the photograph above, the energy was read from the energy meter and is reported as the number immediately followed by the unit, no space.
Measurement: 126.06kWh
